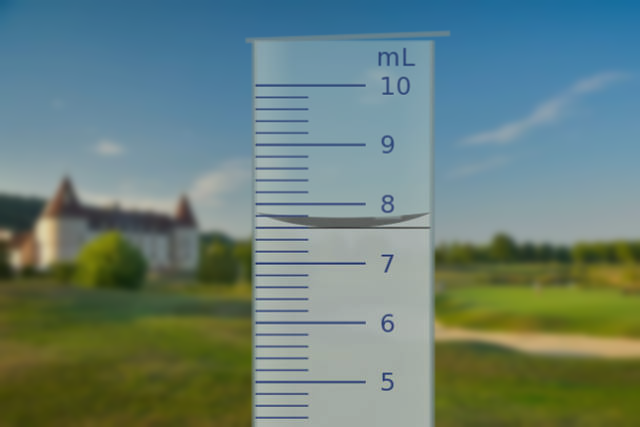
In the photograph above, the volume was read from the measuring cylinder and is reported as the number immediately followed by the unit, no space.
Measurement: 7.6mL
